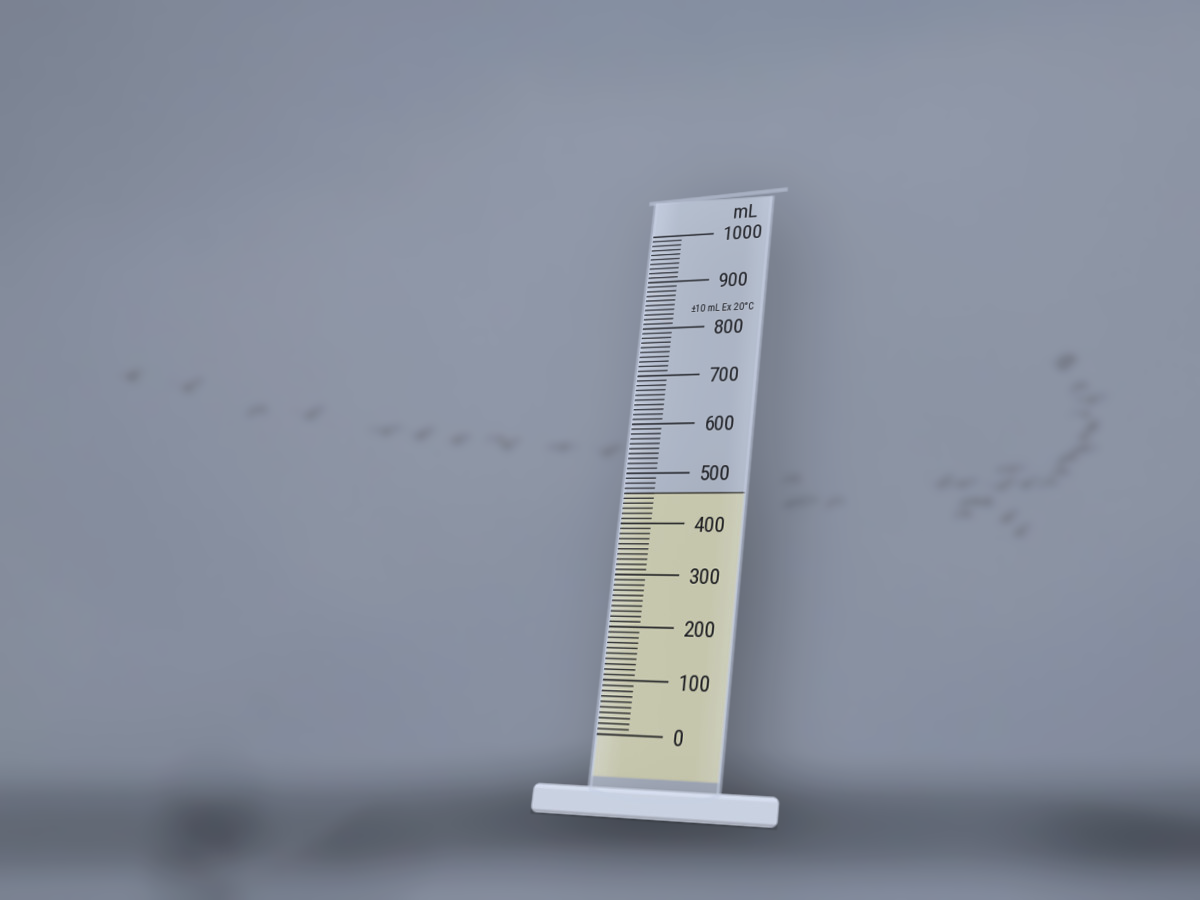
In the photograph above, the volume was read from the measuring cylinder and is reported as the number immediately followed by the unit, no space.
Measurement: 460mL
